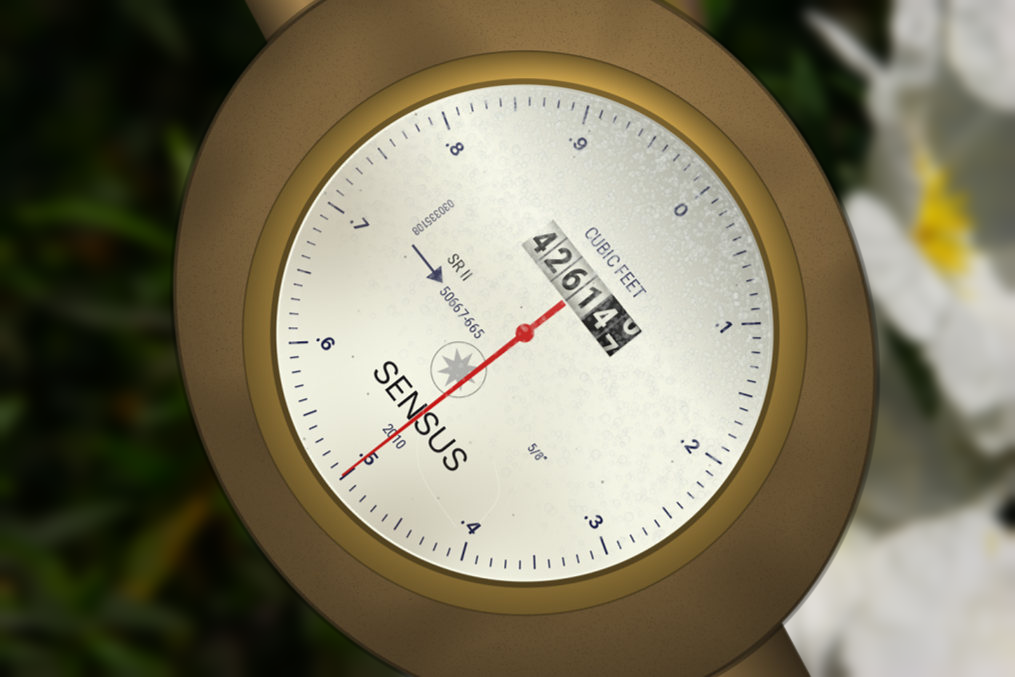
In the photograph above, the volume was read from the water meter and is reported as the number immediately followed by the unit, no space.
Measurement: 426146.50ft³
